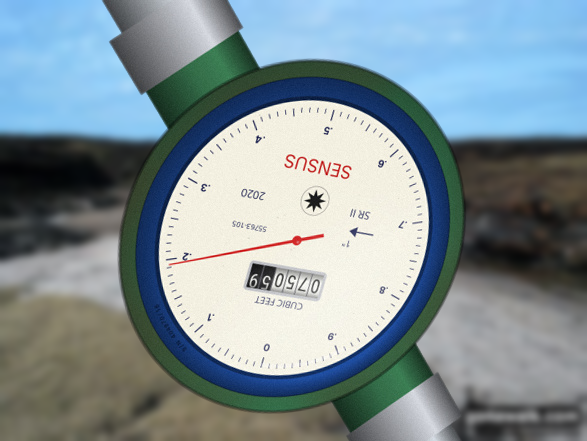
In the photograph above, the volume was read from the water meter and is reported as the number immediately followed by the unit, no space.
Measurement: 75059.19ft³
